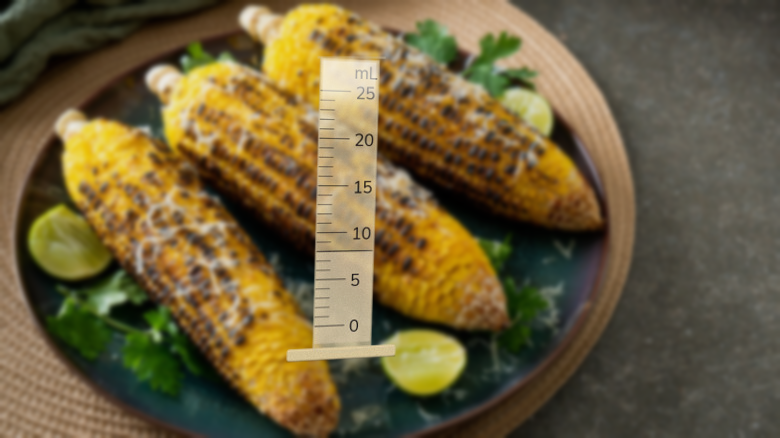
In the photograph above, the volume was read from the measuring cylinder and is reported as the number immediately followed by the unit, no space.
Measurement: 8mL
